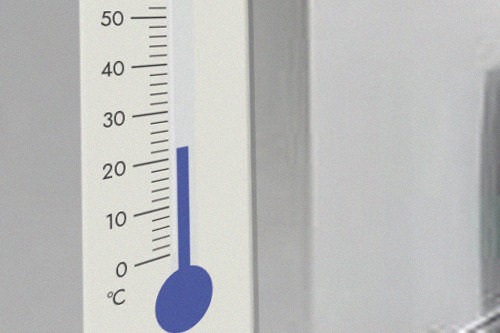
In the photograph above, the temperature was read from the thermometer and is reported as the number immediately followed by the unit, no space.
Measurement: 22°C
